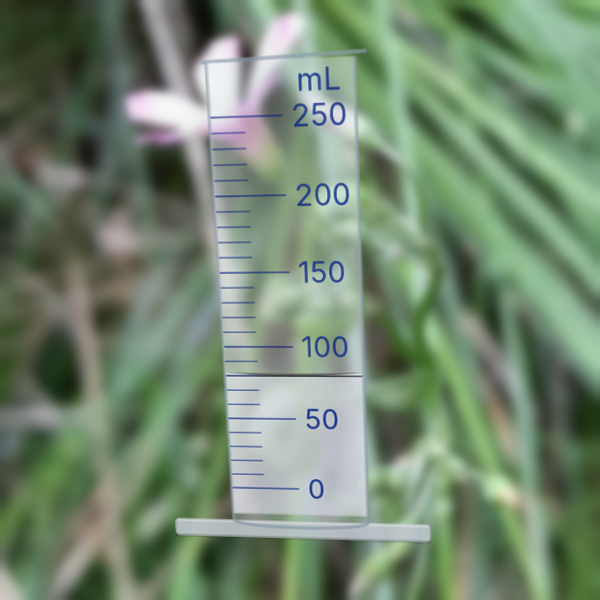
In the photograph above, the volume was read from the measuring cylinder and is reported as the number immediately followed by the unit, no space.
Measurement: 80mL
